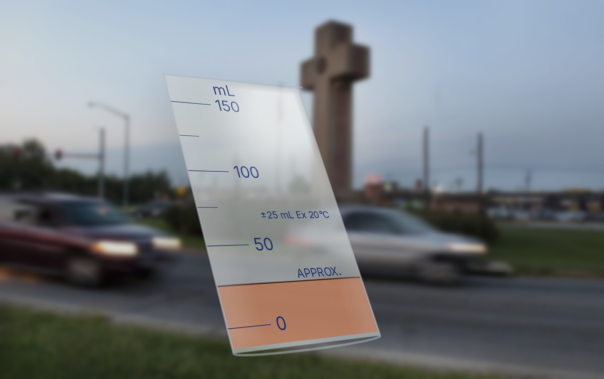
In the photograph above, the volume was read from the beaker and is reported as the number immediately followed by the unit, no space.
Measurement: 25mL
